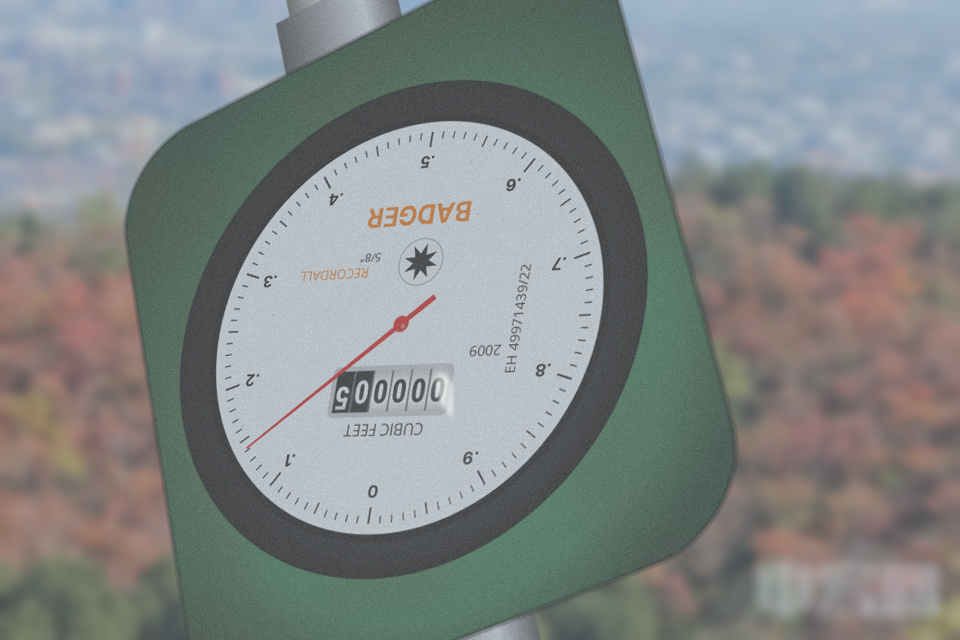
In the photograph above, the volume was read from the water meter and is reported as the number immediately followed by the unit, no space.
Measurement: 5.14ft³
